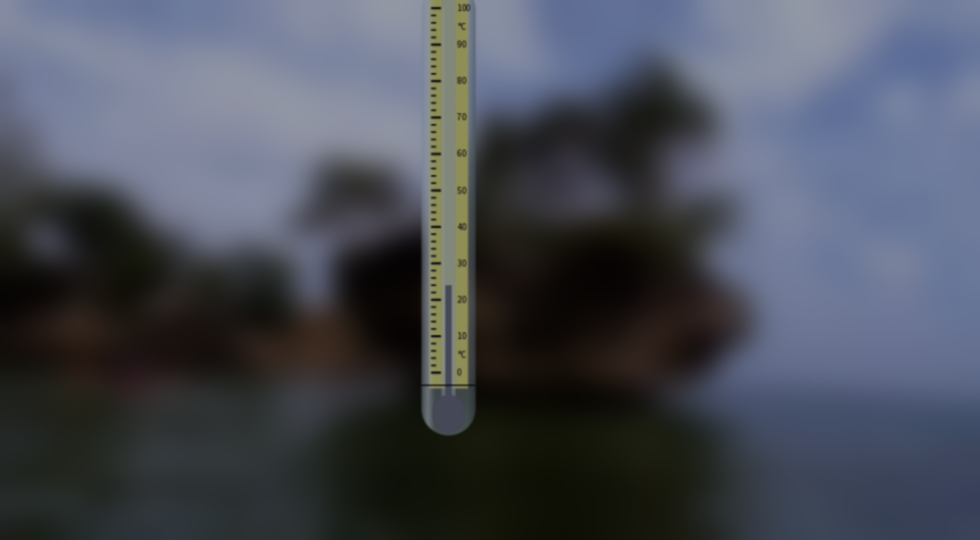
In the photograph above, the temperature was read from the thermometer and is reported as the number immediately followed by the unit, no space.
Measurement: 24°C
